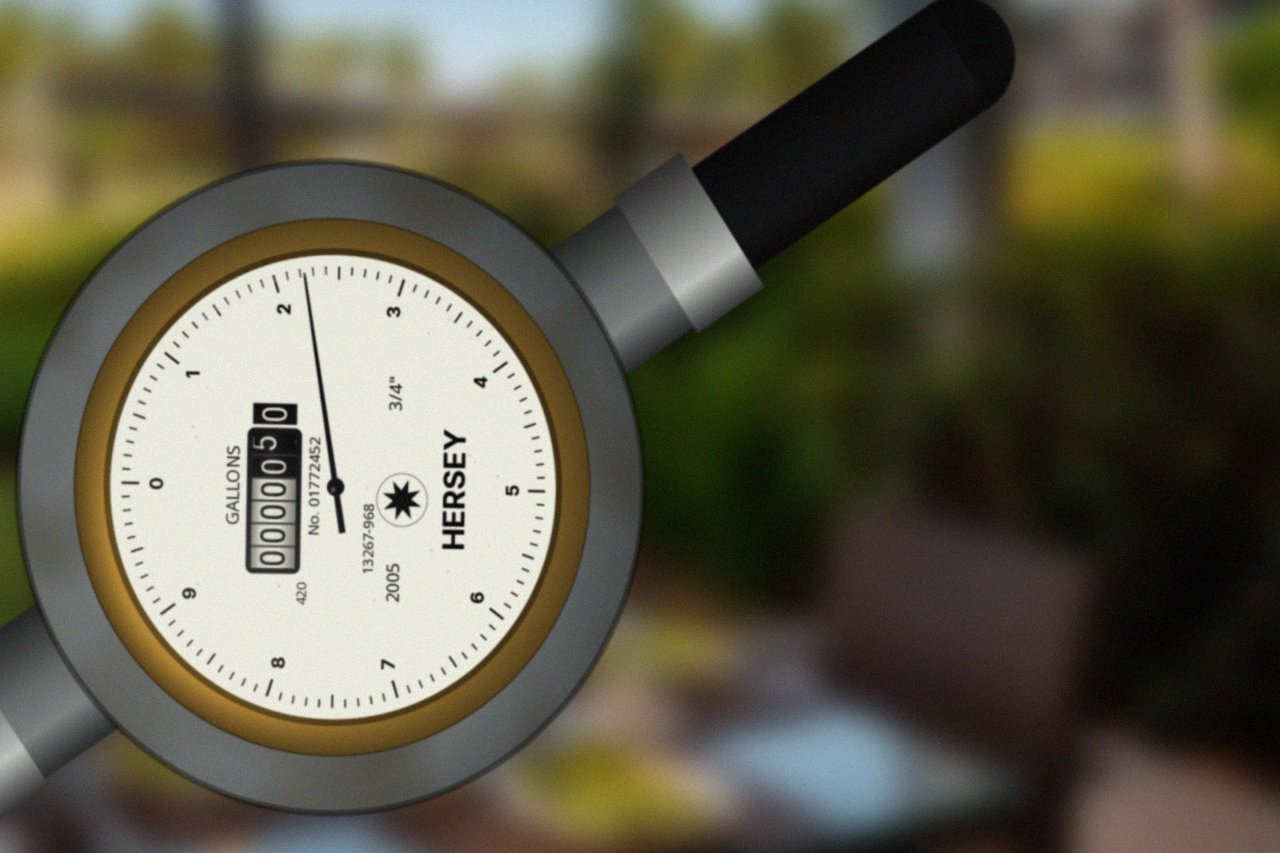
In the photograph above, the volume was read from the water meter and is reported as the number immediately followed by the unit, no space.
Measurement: 52.2gal
